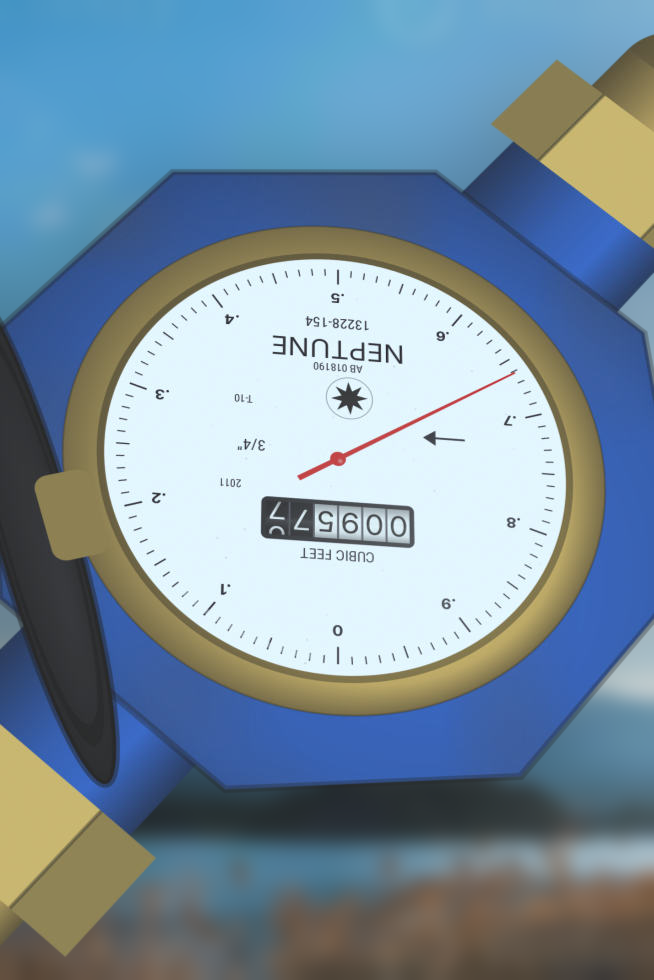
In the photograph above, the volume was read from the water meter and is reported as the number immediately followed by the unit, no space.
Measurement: 9576.66ft³
